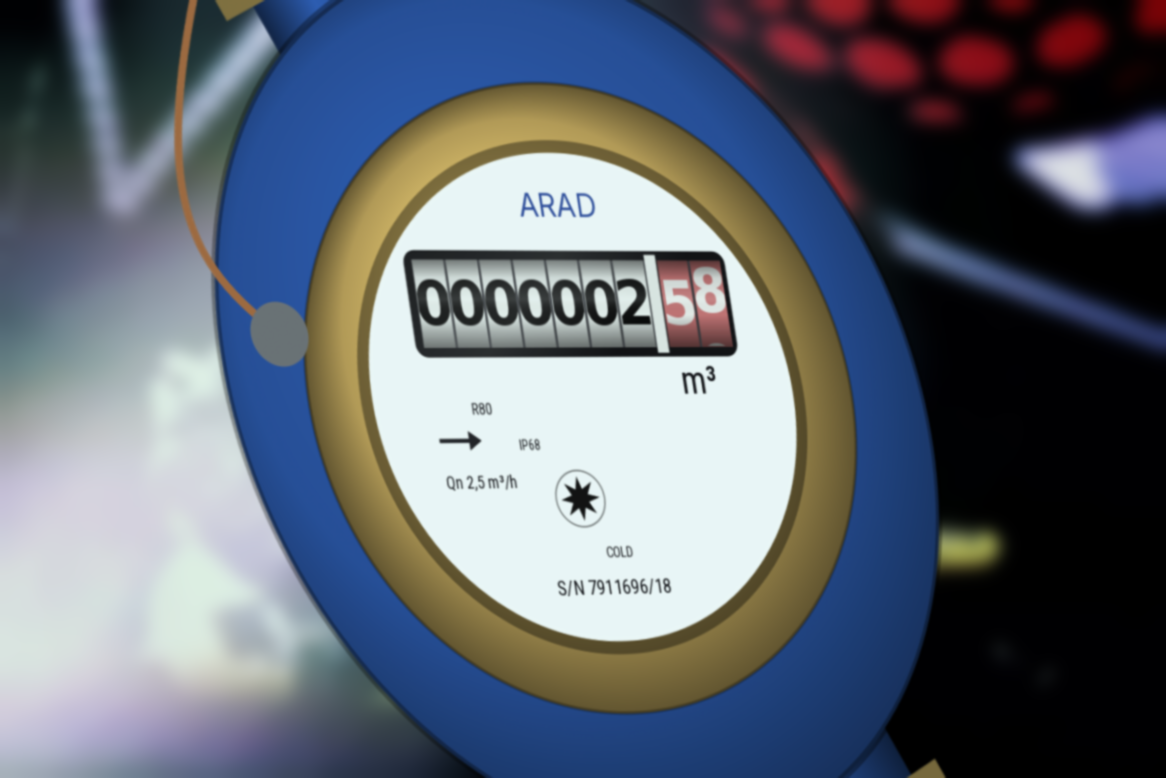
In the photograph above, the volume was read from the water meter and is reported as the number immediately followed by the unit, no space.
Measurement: 2.58m³
